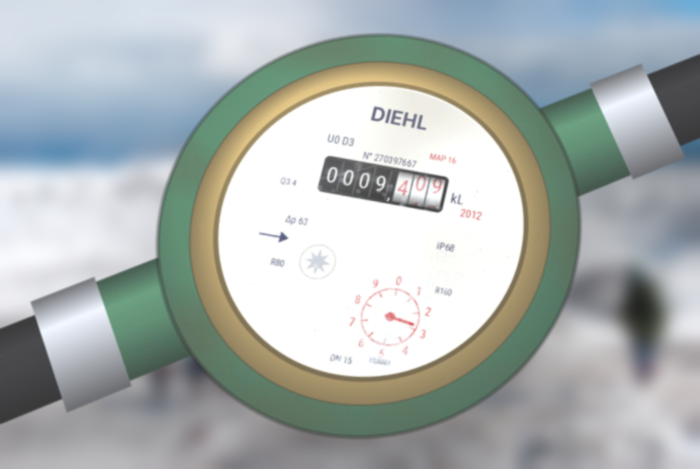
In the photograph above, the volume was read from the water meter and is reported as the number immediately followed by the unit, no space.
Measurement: 9.4092kL
